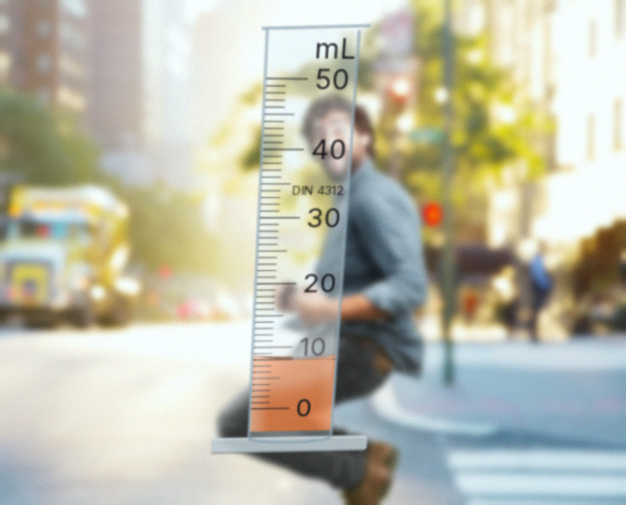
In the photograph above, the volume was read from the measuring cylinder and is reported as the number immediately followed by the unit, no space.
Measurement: 8mL
